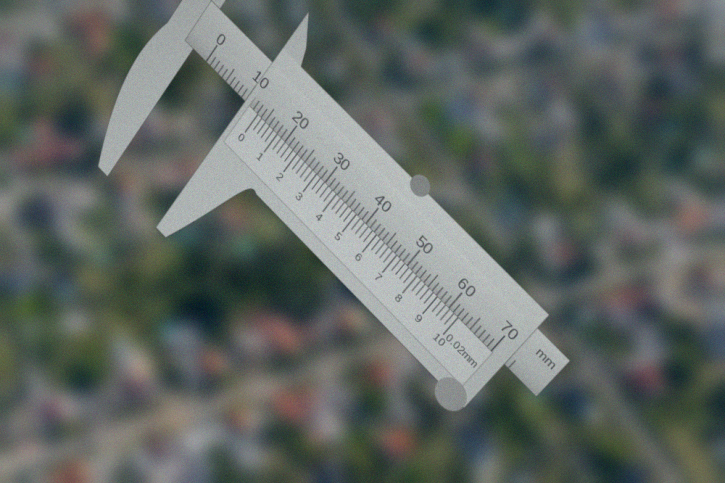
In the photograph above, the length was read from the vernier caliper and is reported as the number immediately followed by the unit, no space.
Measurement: 13.2mm
